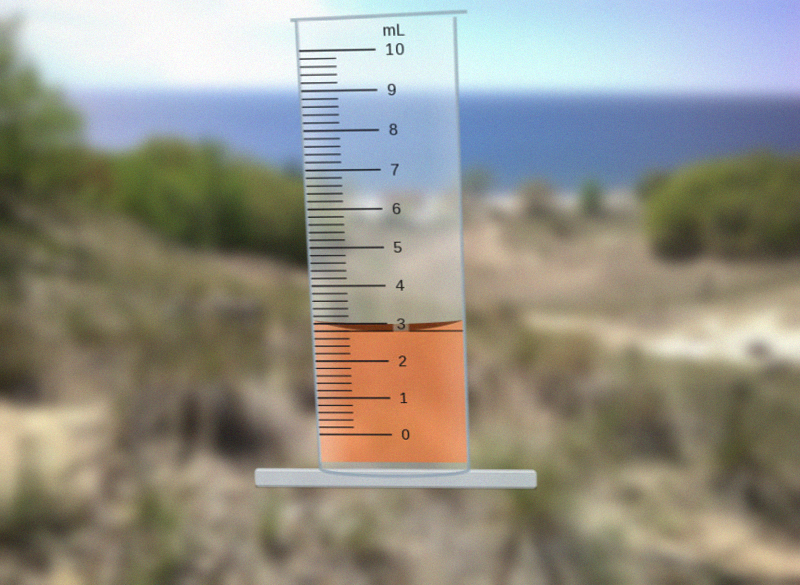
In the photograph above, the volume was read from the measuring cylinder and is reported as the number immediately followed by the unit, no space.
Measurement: 2.8mL
